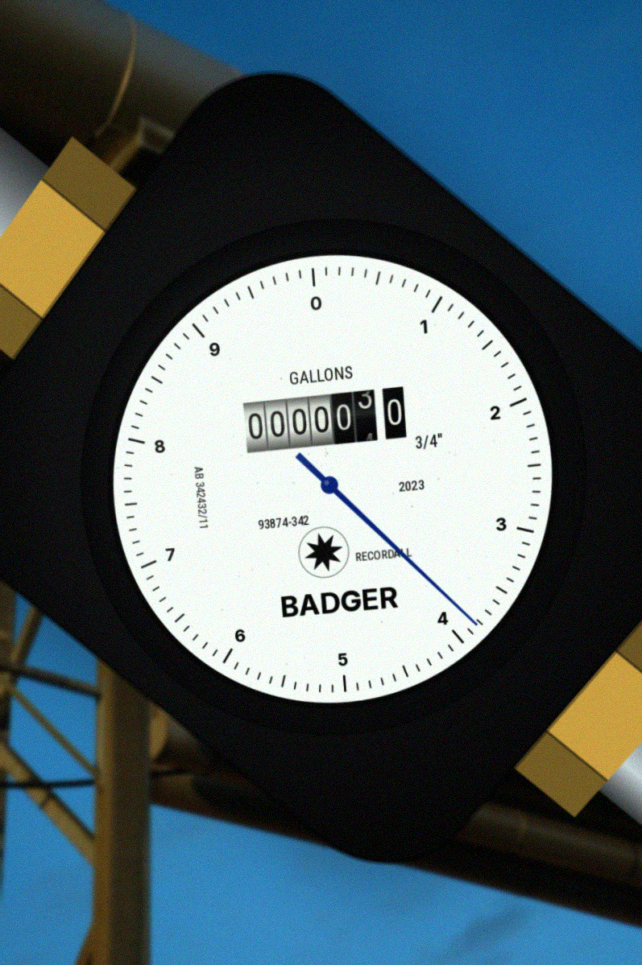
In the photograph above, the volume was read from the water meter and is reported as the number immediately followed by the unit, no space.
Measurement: 33.8gal
